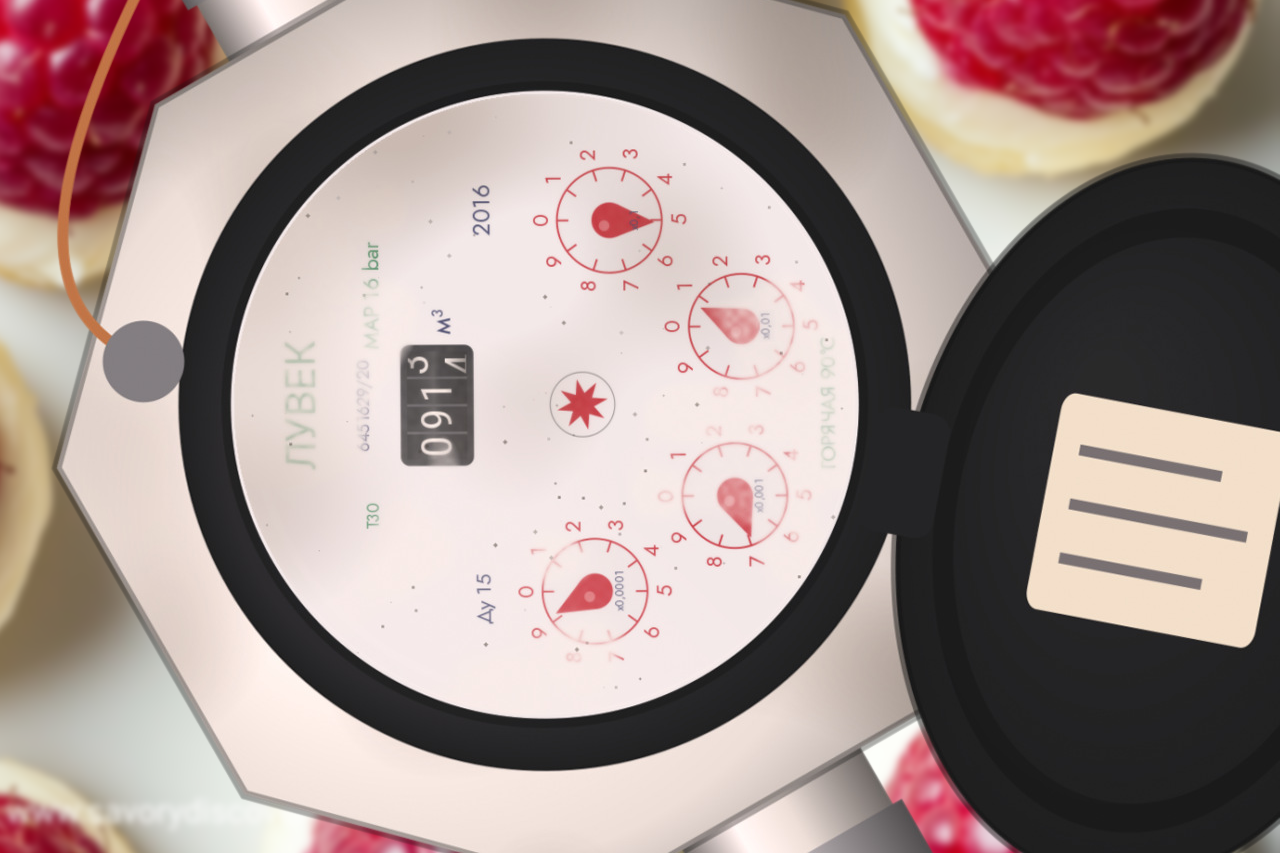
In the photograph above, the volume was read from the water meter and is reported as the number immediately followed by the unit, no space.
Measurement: 913.5069m³
